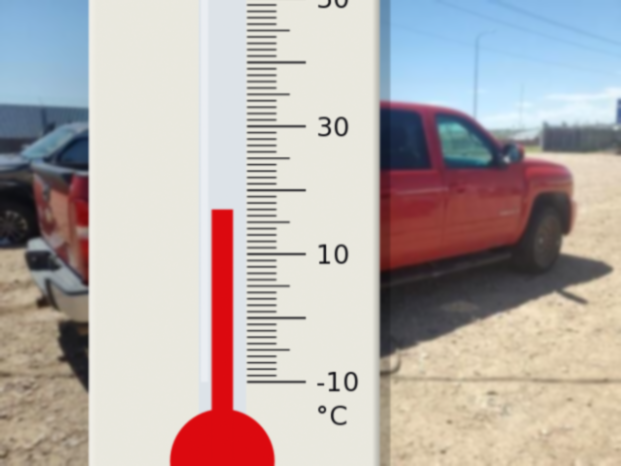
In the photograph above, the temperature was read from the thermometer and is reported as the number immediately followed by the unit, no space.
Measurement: 17°C
